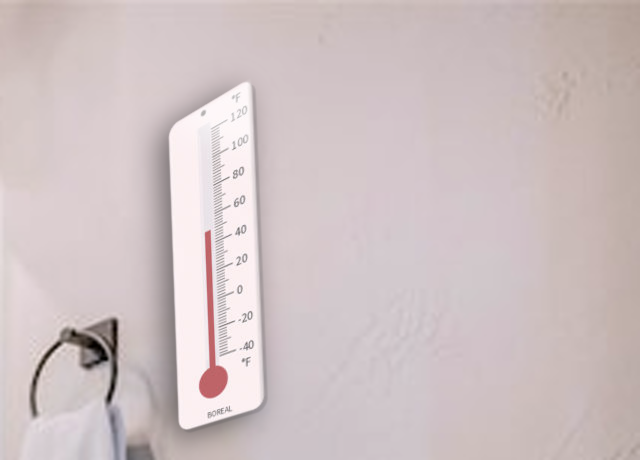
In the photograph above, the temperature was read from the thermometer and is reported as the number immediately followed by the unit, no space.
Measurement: 50°F
